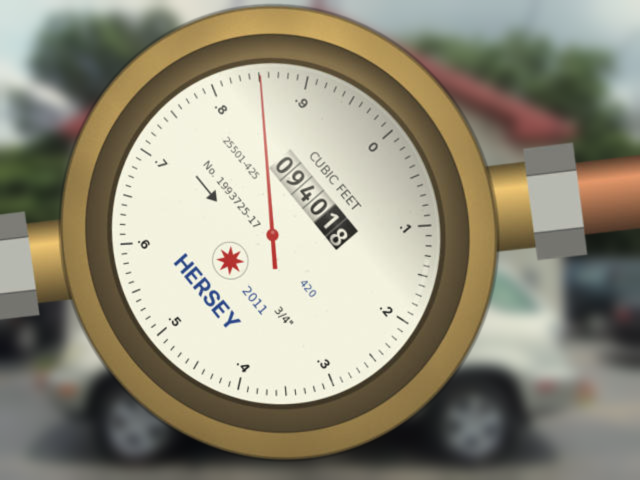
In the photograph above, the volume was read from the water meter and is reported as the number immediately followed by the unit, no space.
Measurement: 94017.85ft³
